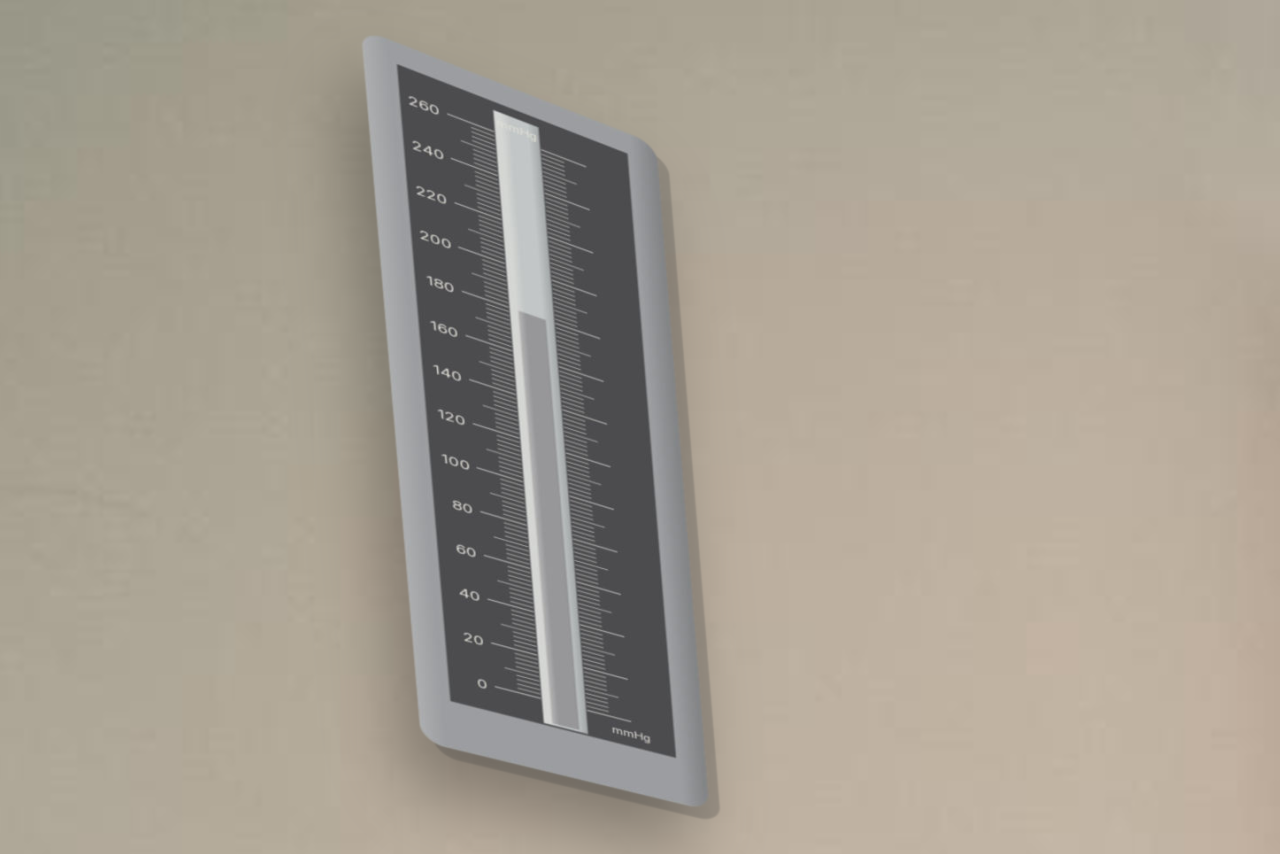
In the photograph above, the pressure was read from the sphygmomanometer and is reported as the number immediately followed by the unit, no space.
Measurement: 180mmHg
